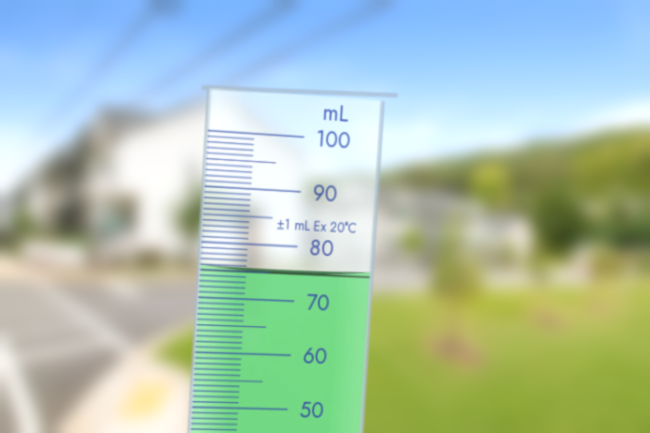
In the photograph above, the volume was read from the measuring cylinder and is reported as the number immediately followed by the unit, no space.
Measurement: 75mL
